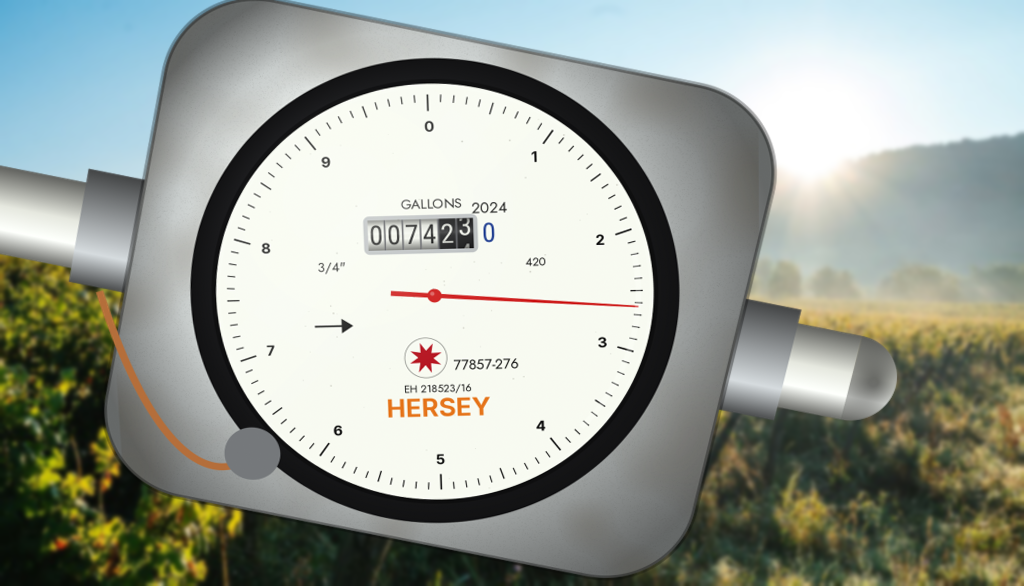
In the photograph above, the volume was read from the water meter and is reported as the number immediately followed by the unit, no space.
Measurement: 74232.6gal
